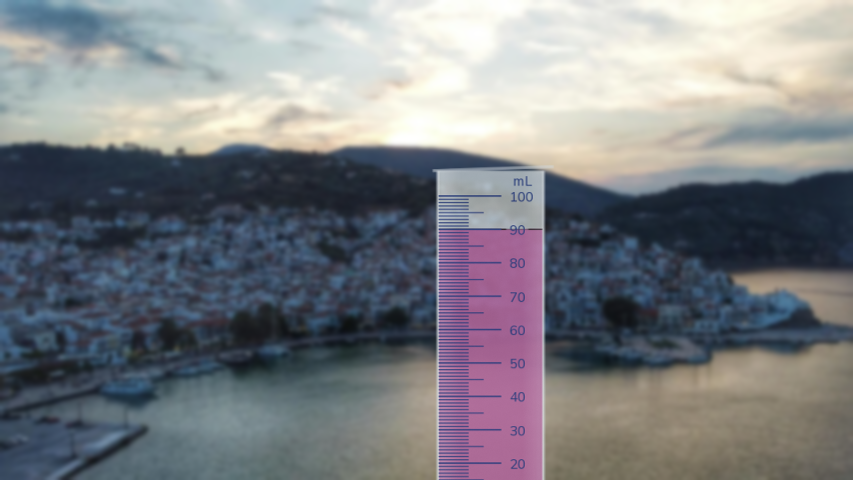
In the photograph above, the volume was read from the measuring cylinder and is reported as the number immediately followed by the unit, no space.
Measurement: 90mL
